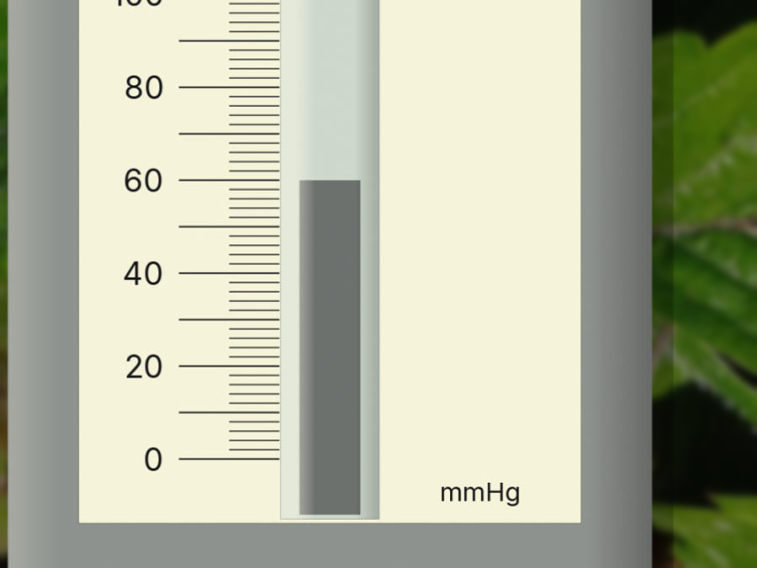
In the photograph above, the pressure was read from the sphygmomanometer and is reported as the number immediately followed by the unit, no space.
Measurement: 60mmHg
